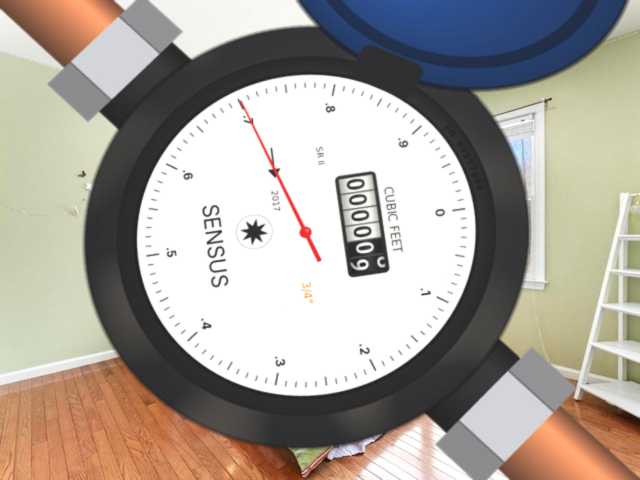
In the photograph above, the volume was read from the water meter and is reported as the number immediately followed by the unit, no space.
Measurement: 8.70ft³
